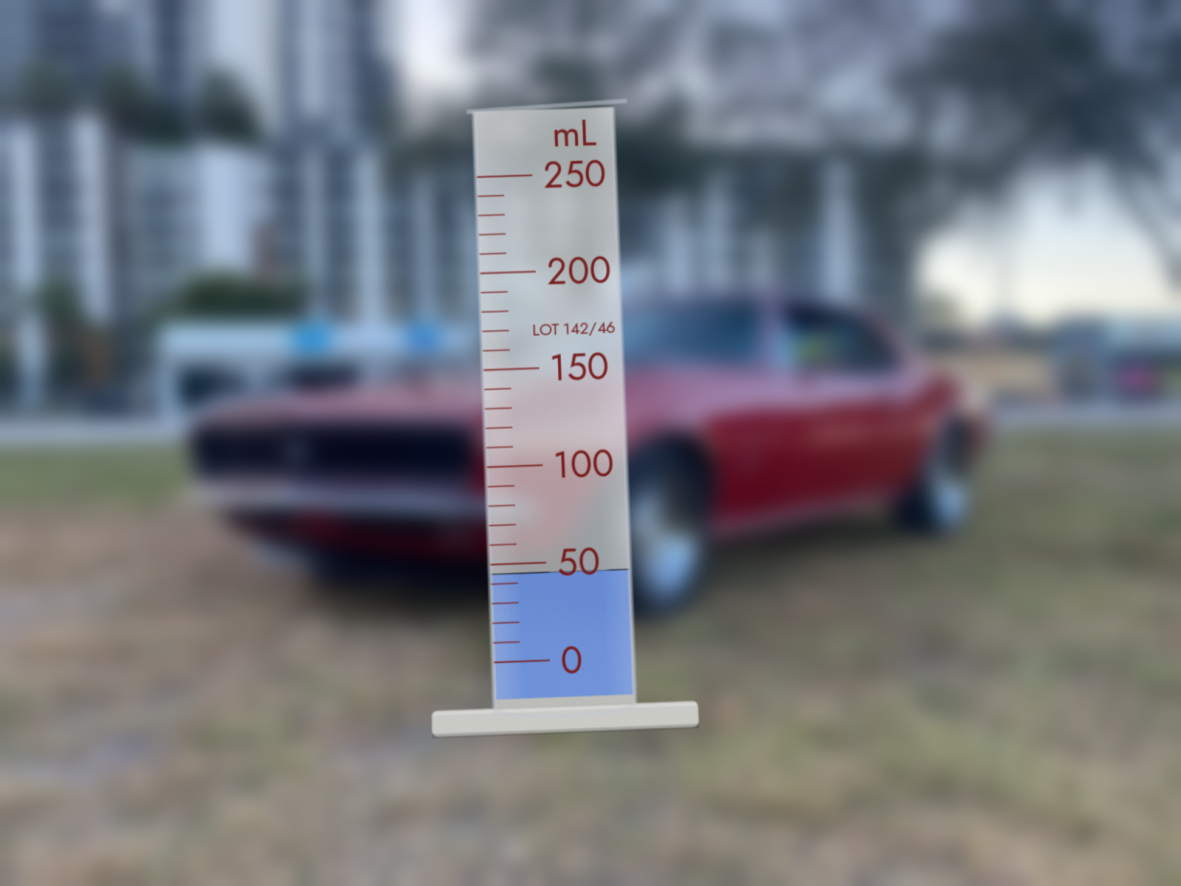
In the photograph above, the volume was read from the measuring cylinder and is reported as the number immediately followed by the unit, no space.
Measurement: 45mL
